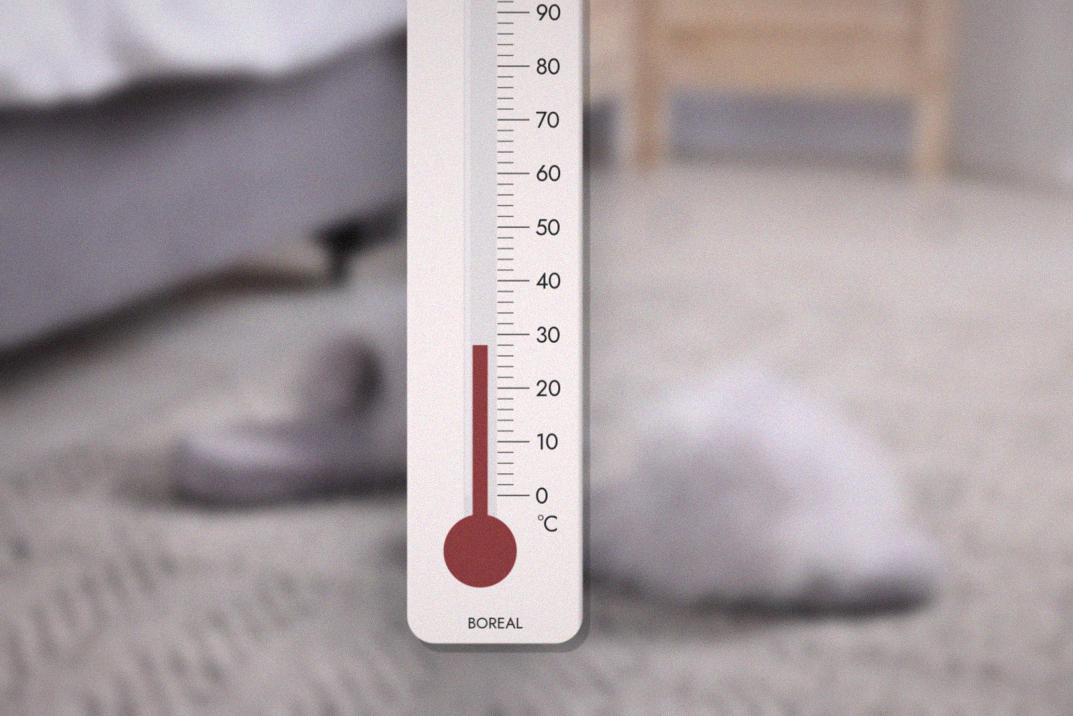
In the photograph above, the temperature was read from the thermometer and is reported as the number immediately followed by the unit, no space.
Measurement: 28°C
